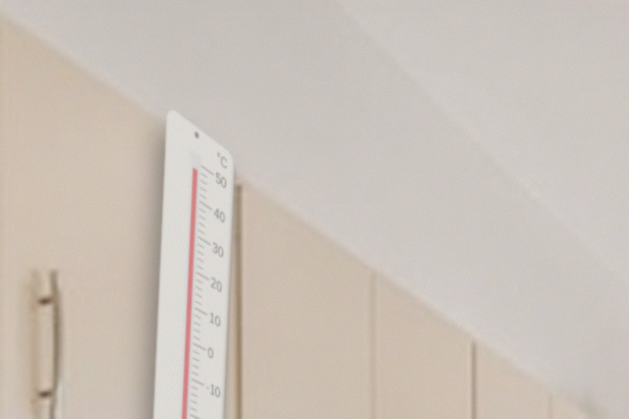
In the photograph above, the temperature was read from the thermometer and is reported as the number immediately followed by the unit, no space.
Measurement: 48°C
